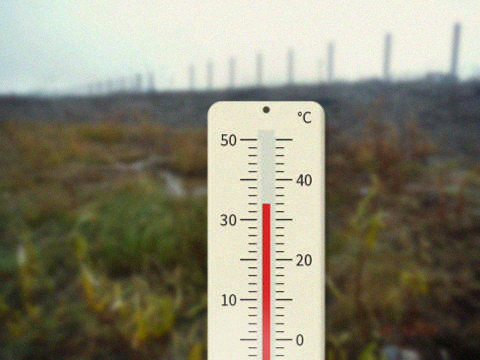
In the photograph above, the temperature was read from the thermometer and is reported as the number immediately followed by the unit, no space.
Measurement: 34°C
